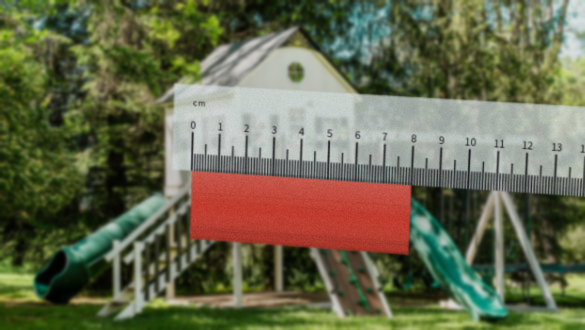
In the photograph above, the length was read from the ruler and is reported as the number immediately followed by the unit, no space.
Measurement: 8cm
